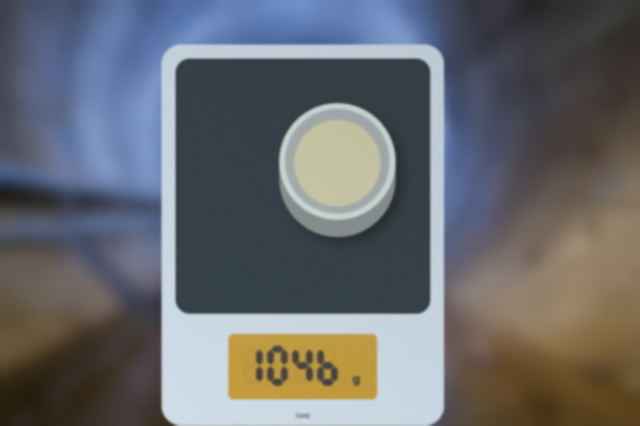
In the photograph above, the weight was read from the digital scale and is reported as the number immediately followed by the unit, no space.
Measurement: 1046g
